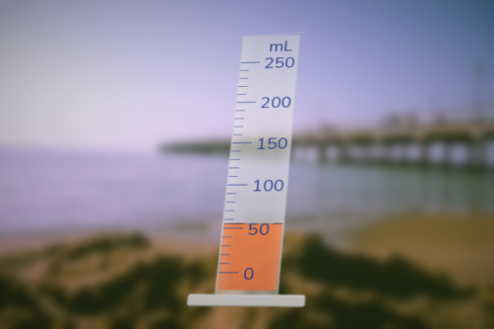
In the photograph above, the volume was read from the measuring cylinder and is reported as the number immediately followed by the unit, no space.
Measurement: 55mL
